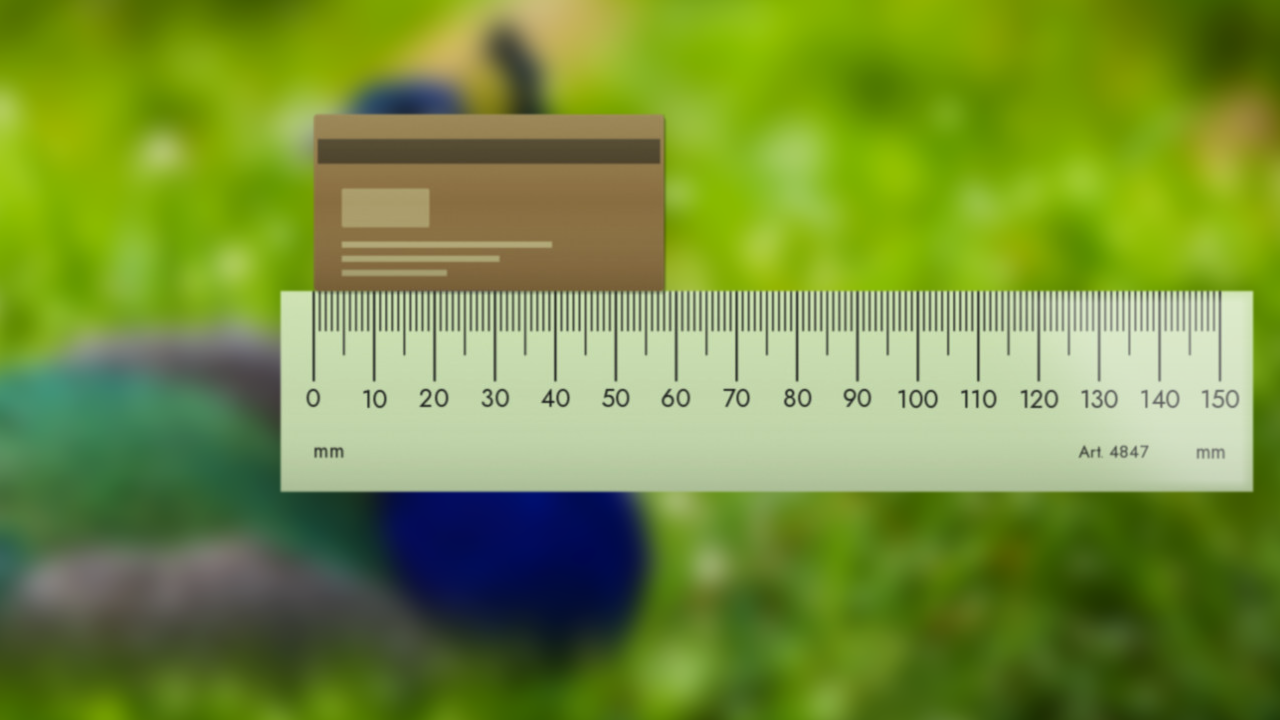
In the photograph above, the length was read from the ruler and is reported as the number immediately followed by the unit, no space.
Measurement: 58mm
